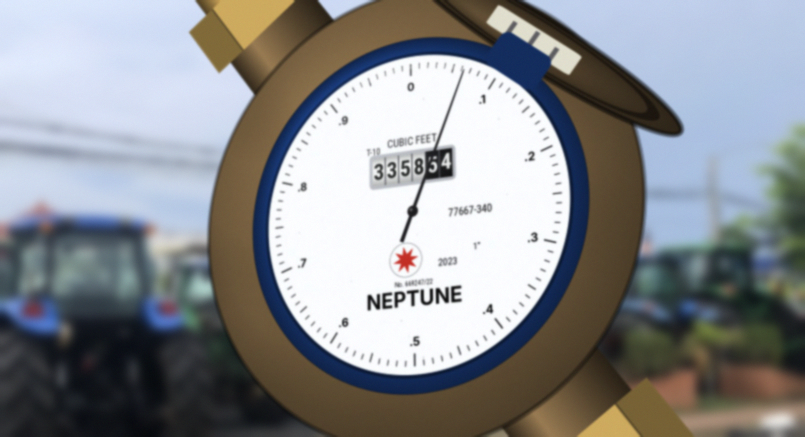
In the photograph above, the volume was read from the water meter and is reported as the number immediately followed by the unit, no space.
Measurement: 335854.06ft³
